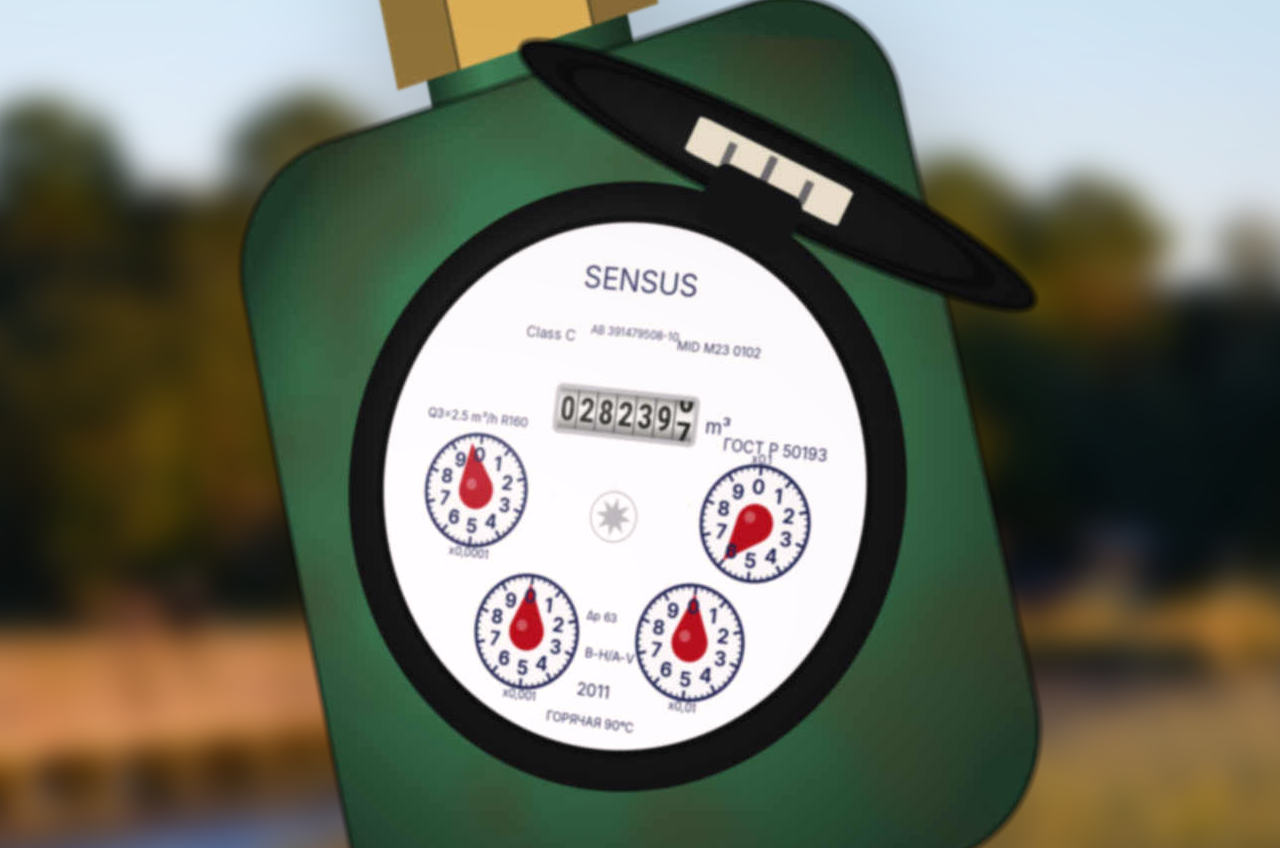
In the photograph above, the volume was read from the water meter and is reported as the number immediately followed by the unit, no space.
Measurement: 282396.5999m³
